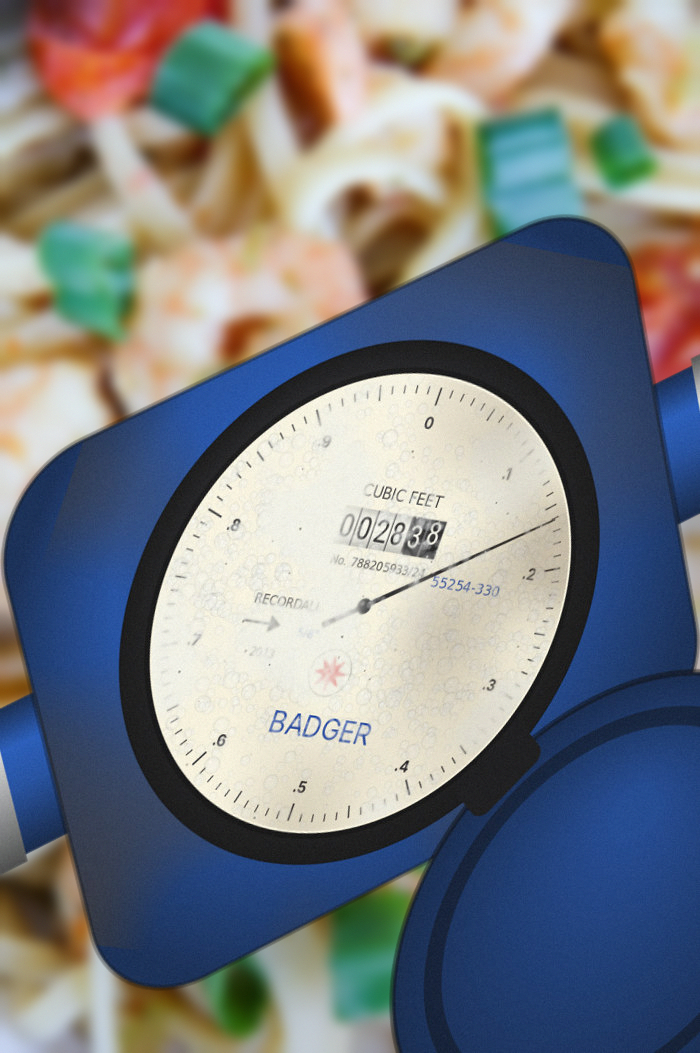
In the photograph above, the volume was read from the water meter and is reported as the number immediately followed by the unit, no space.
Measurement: 2838.16ft³
